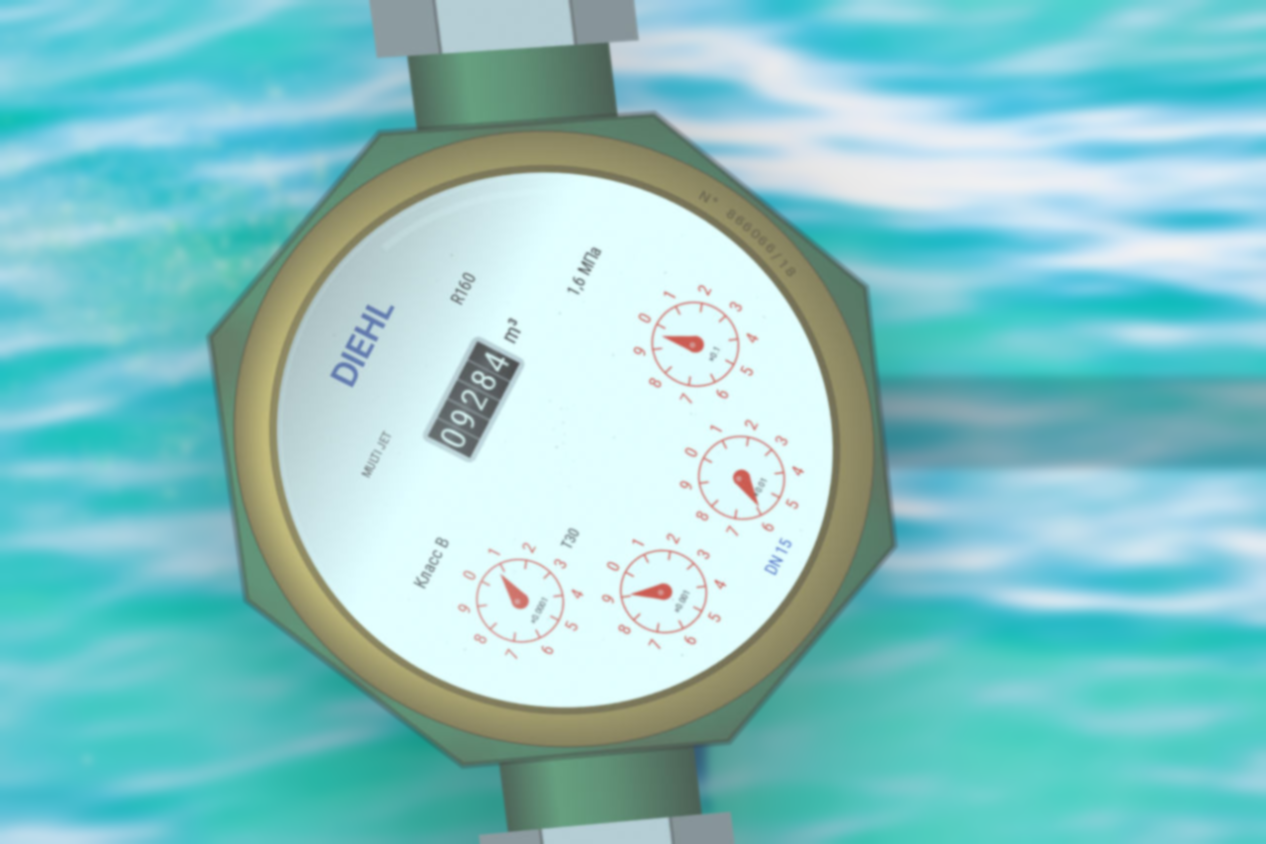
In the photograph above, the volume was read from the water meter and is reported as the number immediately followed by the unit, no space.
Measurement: 9283.9590m³
